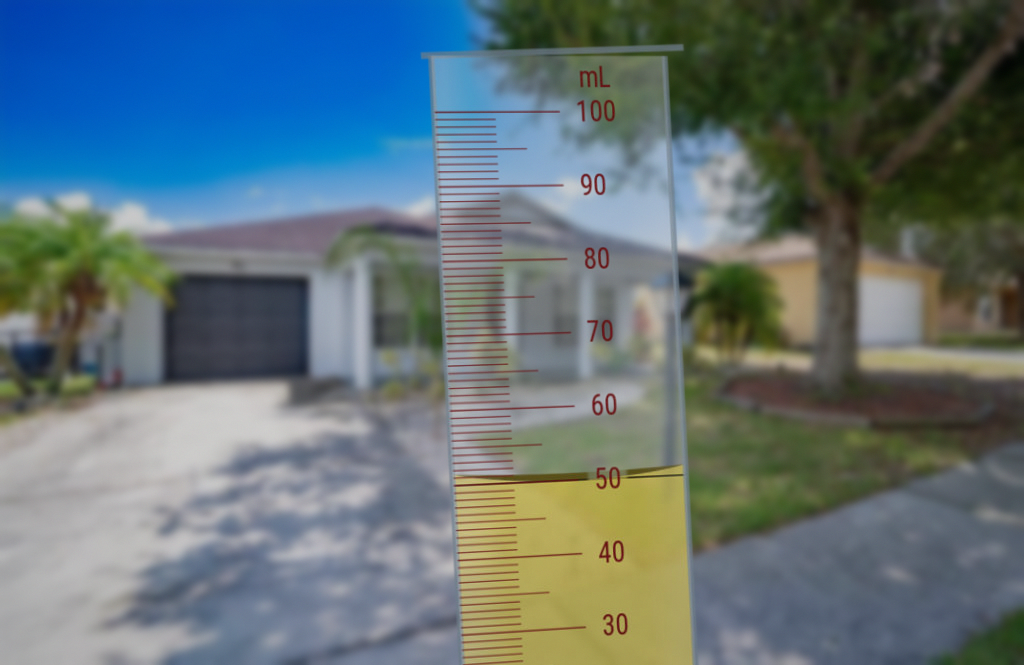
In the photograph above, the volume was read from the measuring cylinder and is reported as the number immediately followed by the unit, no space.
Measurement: 50mL
